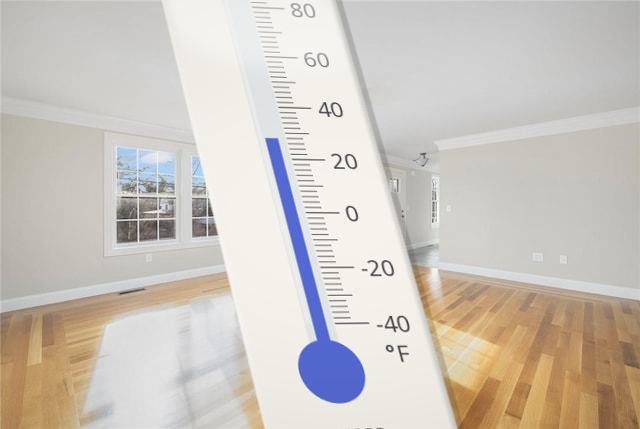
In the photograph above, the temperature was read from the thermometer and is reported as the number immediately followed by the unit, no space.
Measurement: 28°F
